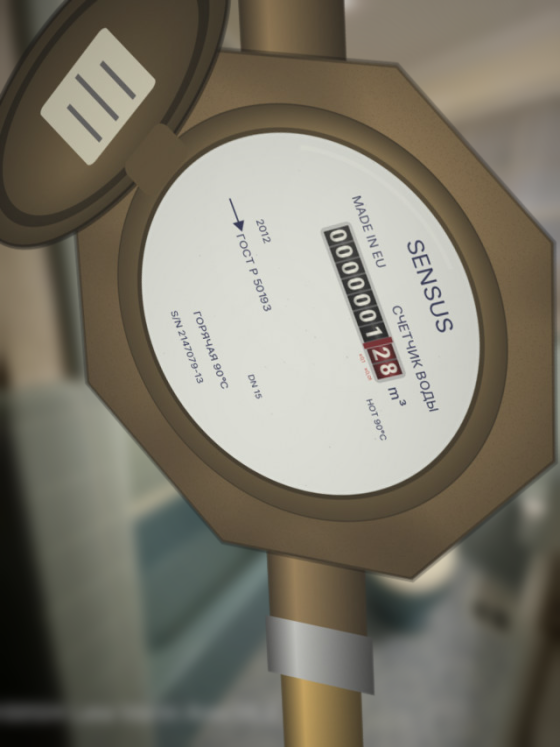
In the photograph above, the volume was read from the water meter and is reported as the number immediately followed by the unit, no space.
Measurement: 1.28m³
